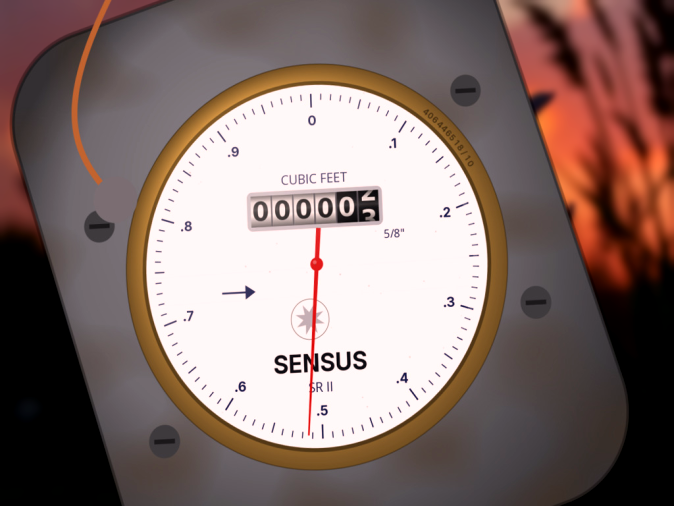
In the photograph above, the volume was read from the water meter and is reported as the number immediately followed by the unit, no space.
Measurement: 2.51ft³
